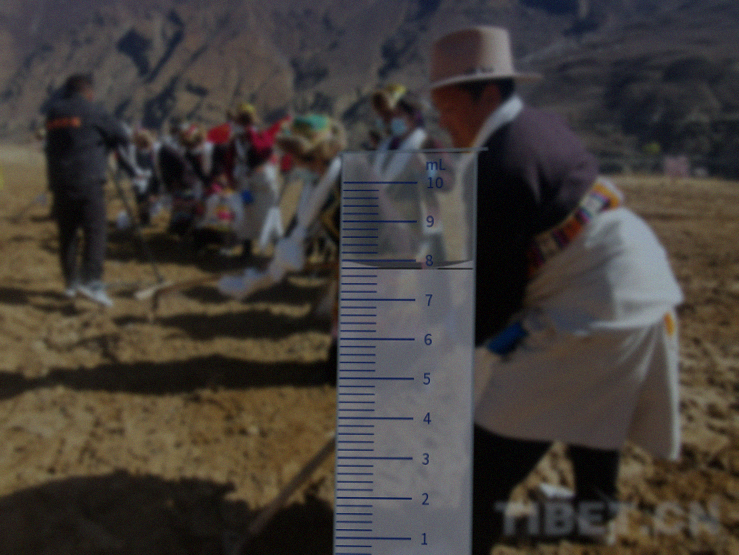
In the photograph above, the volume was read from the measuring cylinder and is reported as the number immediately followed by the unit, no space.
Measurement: 7.8mL
